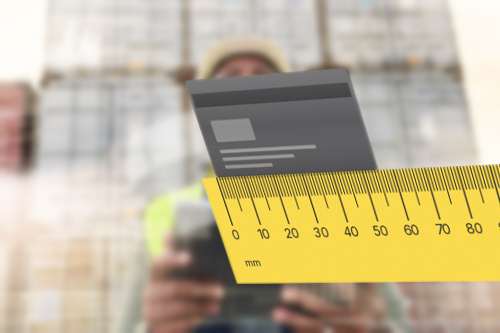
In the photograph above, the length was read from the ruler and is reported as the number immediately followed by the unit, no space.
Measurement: 55mm
